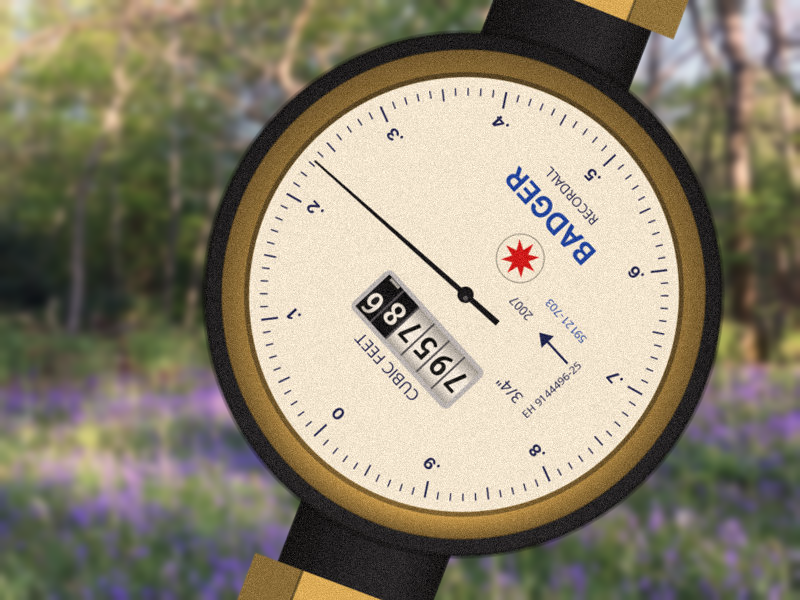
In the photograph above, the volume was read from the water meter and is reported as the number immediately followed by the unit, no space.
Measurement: 795786.23ft³
